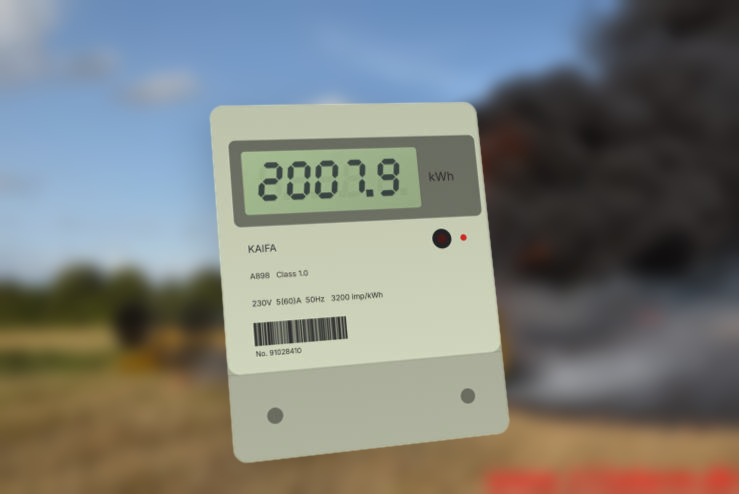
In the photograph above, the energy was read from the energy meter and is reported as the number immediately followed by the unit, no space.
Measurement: 2007.9kWh
